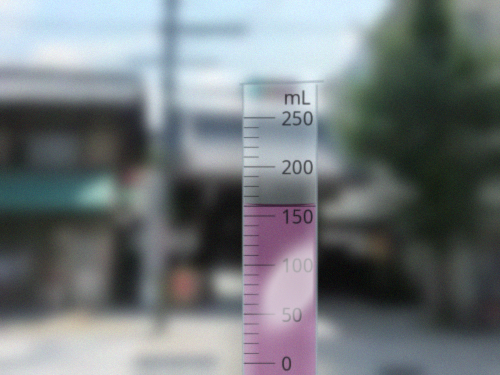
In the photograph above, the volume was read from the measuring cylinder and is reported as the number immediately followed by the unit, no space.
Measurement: 160mL
